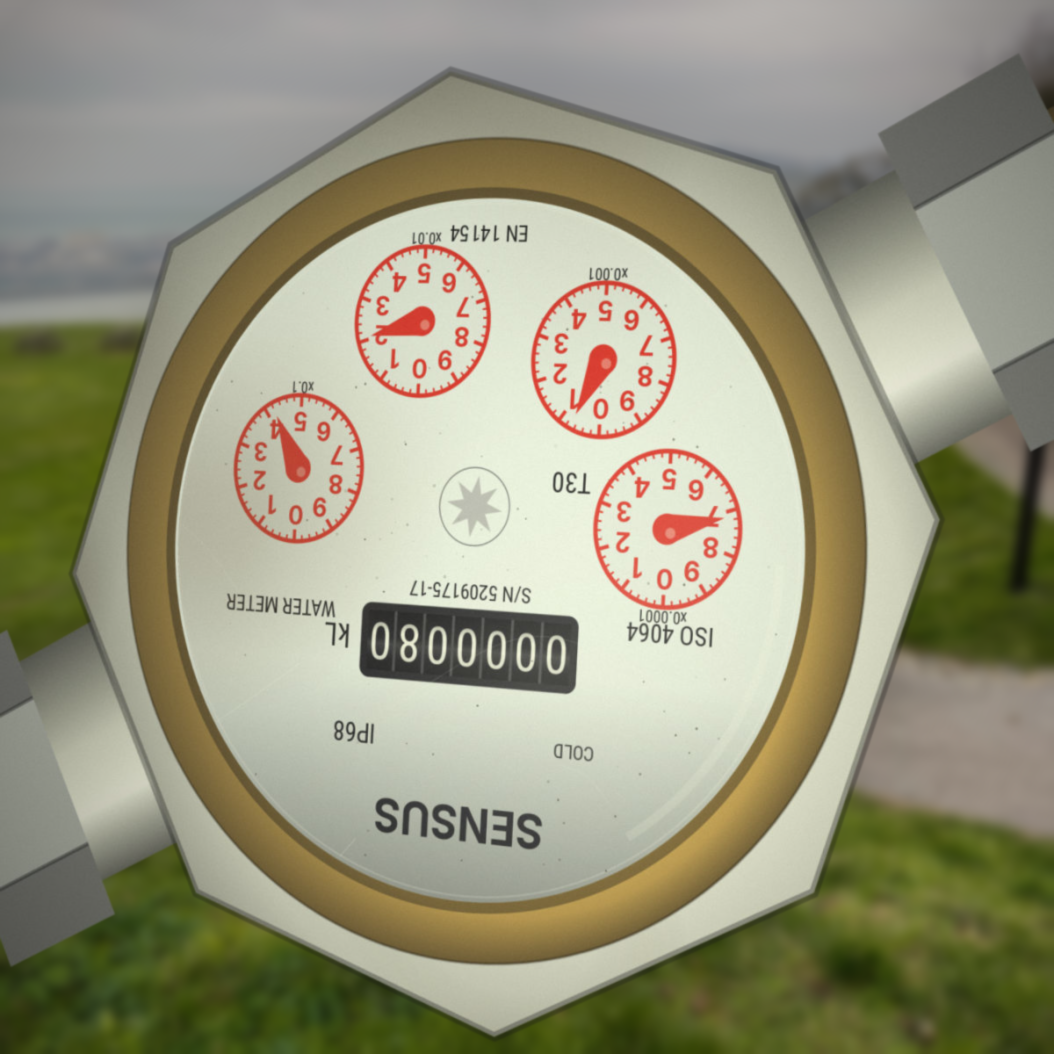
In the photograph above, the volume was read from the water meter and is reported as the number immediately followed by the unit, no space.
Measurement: 80.4207kL
